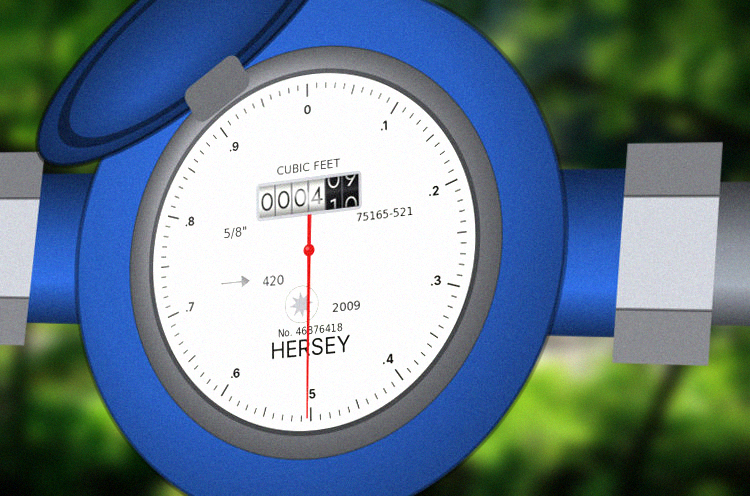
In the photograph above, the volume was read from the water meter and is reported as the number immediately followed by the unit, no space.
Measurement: 409.50ft³
